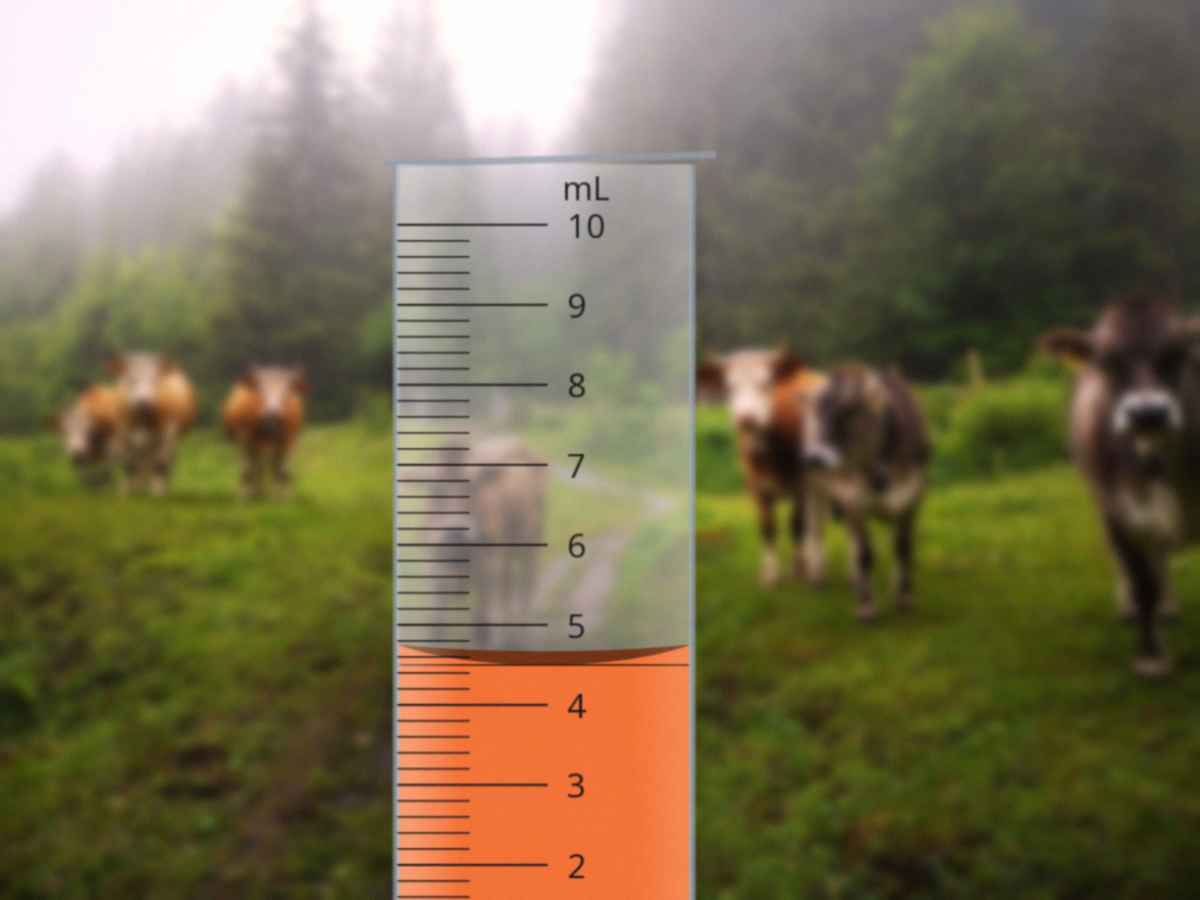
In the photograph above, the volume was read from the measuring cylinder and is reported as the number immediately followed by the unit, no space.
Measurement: 4.5mL
